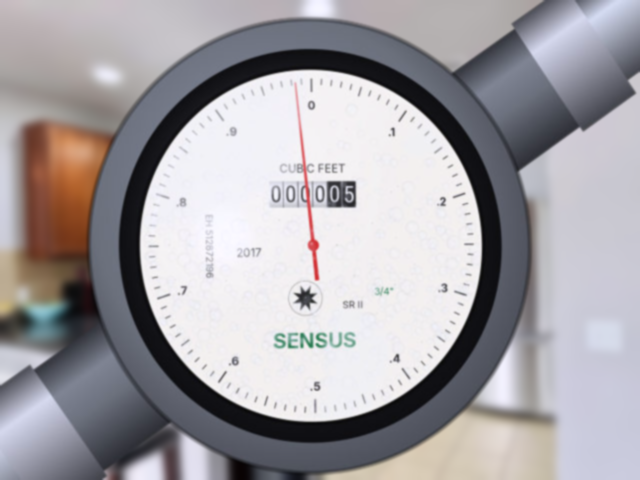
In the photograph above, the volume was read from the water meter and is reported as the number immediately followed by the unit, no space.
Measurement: 4.98ft³
